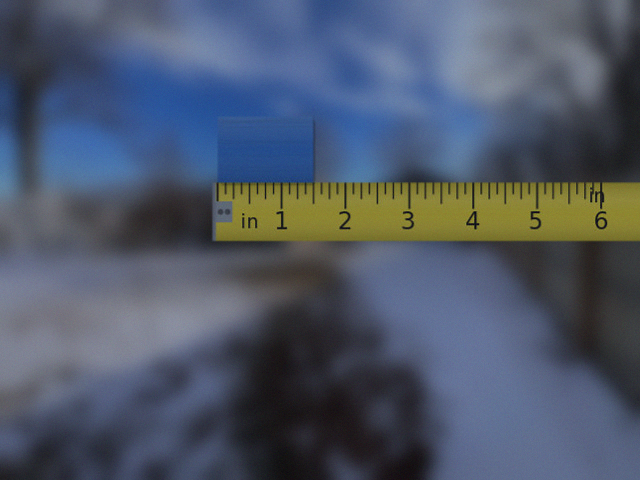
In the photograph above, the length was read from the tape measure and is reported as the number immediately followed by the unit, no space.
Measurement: 1.5in
